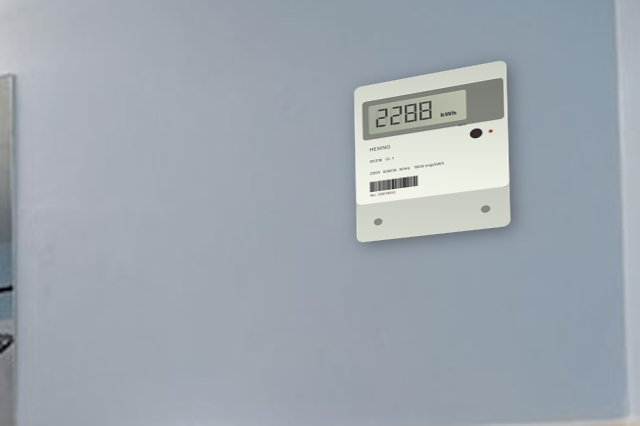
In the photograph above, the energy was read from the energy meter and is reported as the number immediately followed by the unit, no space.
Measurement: 2288kWh
